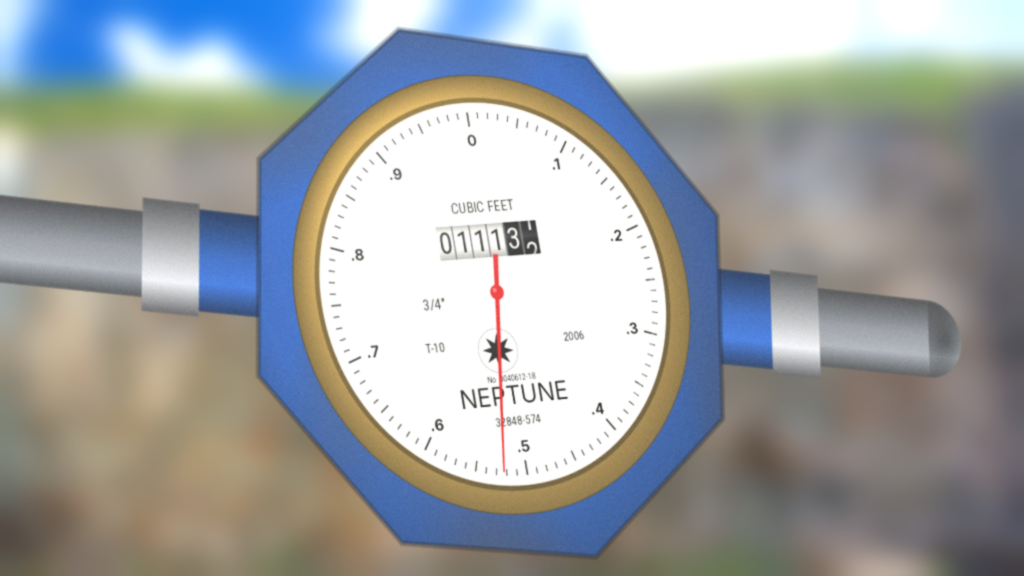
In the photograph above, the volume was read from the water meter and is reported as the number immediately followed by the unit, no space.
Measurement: 11131.52ft³
